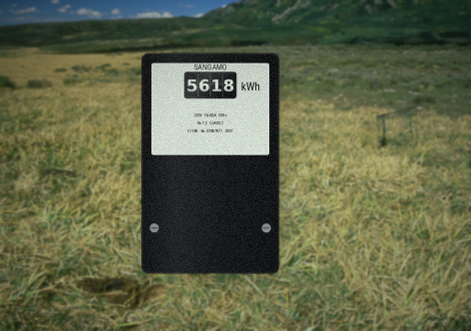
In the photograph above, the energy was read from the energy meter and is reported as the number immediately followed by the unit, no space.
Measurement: 5618kWh
